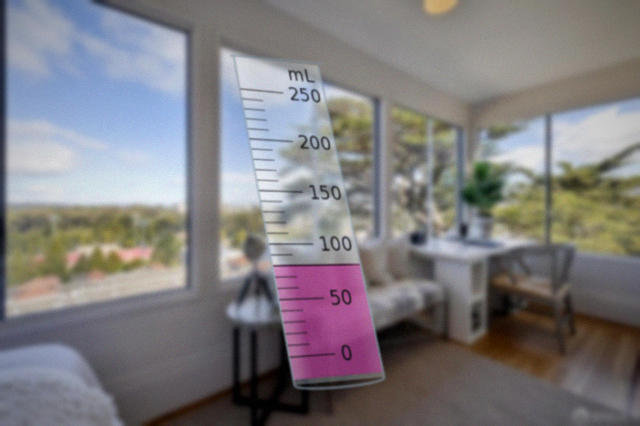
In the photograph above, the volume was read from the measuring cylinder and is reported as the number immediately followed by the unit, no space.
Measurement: 80mL
